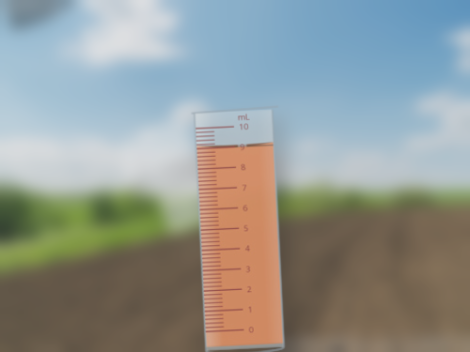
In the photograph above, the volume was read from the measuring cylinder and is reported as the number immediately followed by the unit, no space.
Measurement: 9mL
